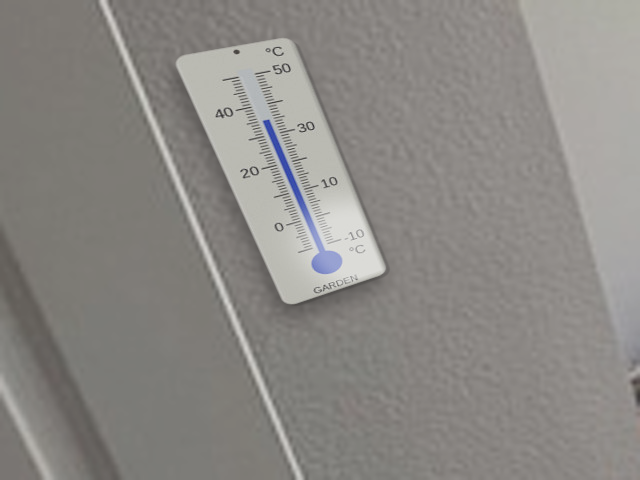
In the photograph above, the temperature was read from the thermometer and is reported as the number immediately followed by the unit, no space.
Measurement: 35°C
